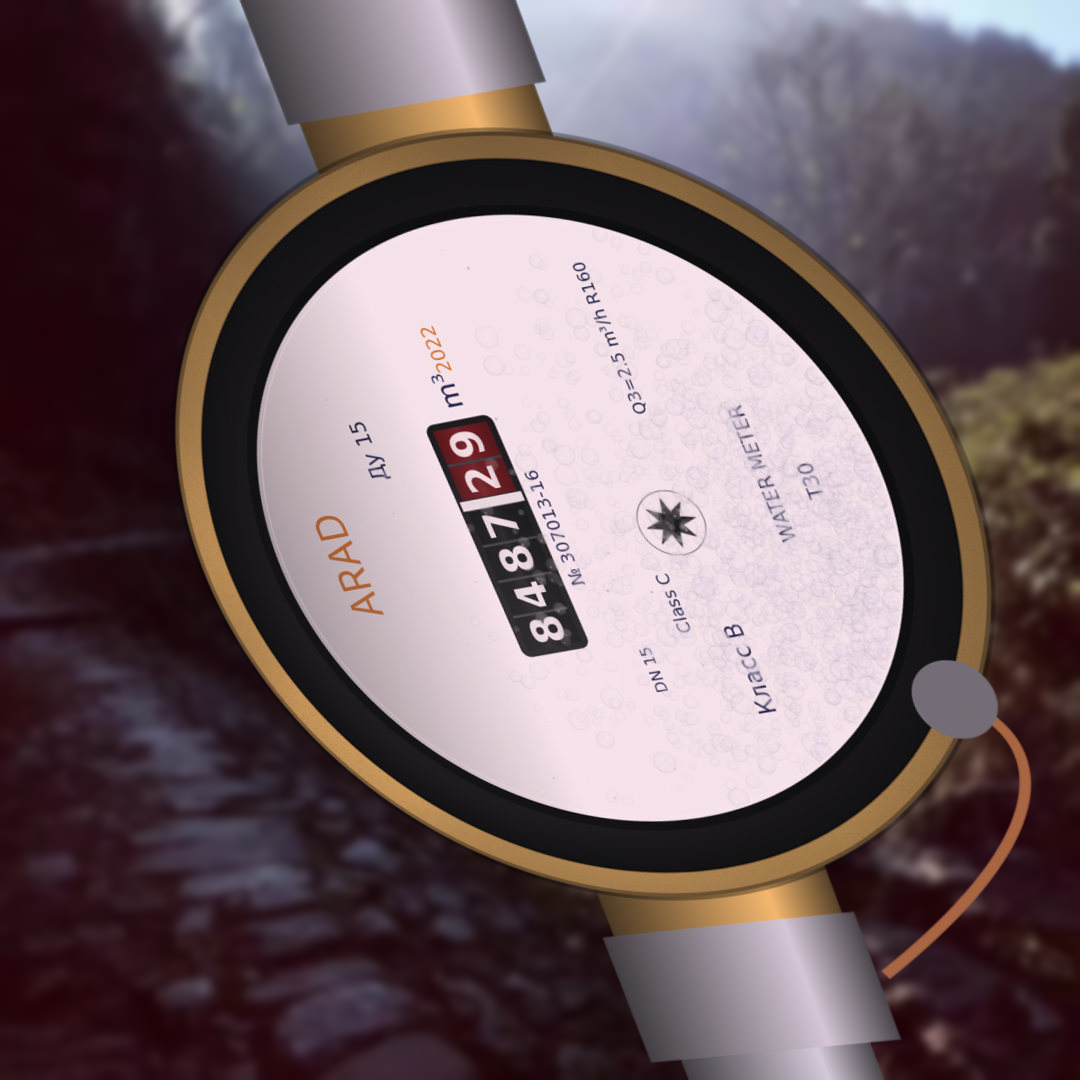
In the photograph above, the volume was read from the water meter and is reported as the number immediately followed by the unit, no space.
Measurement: 8487.29m³
